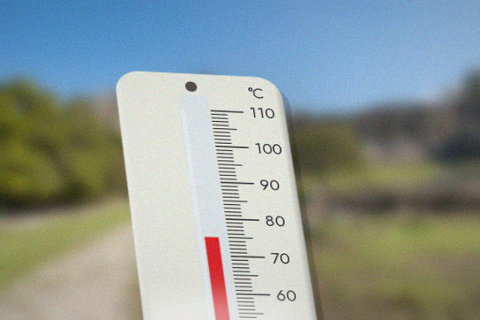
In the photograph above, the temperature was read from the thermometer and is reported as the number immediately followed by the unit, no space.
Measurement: 75°C
